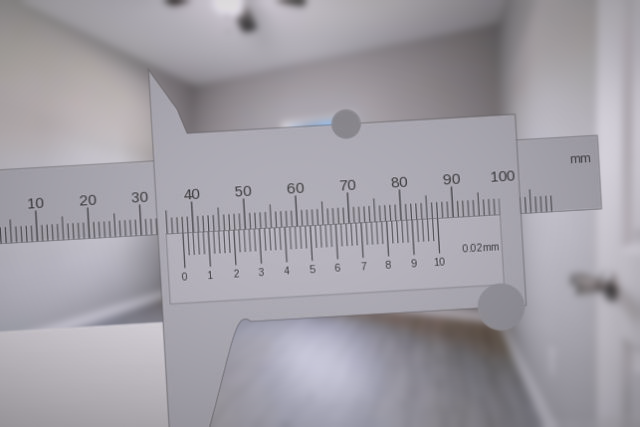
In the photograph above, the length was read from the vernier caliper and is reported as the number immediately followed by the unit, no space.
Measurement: 38.0mm
